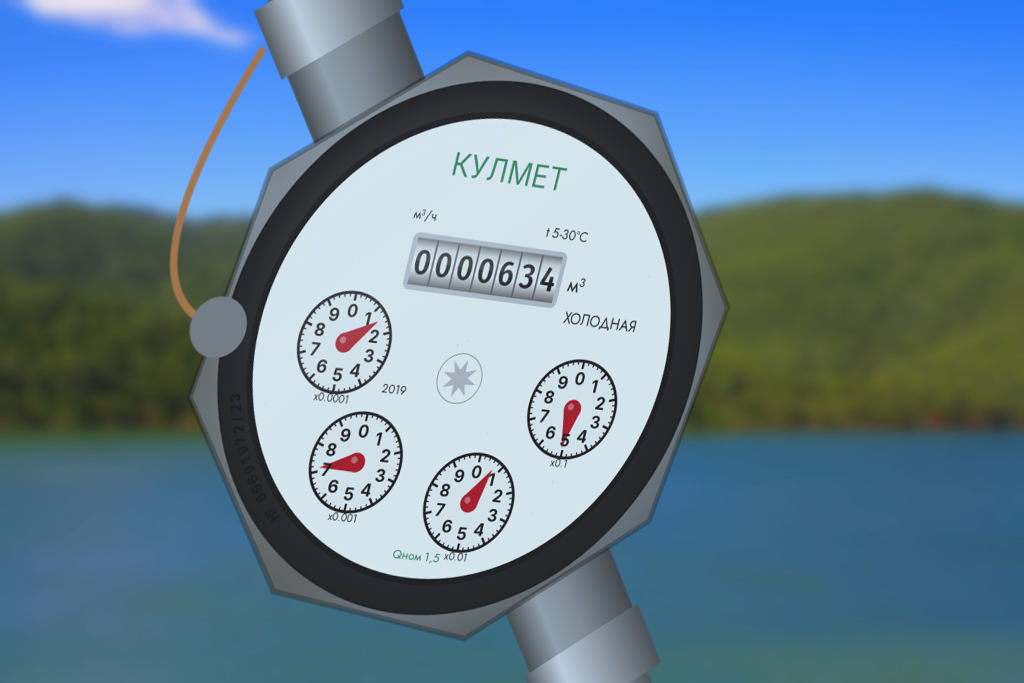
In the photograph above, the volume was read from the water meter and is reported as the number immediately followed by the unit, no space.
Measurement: 634.5071m³
